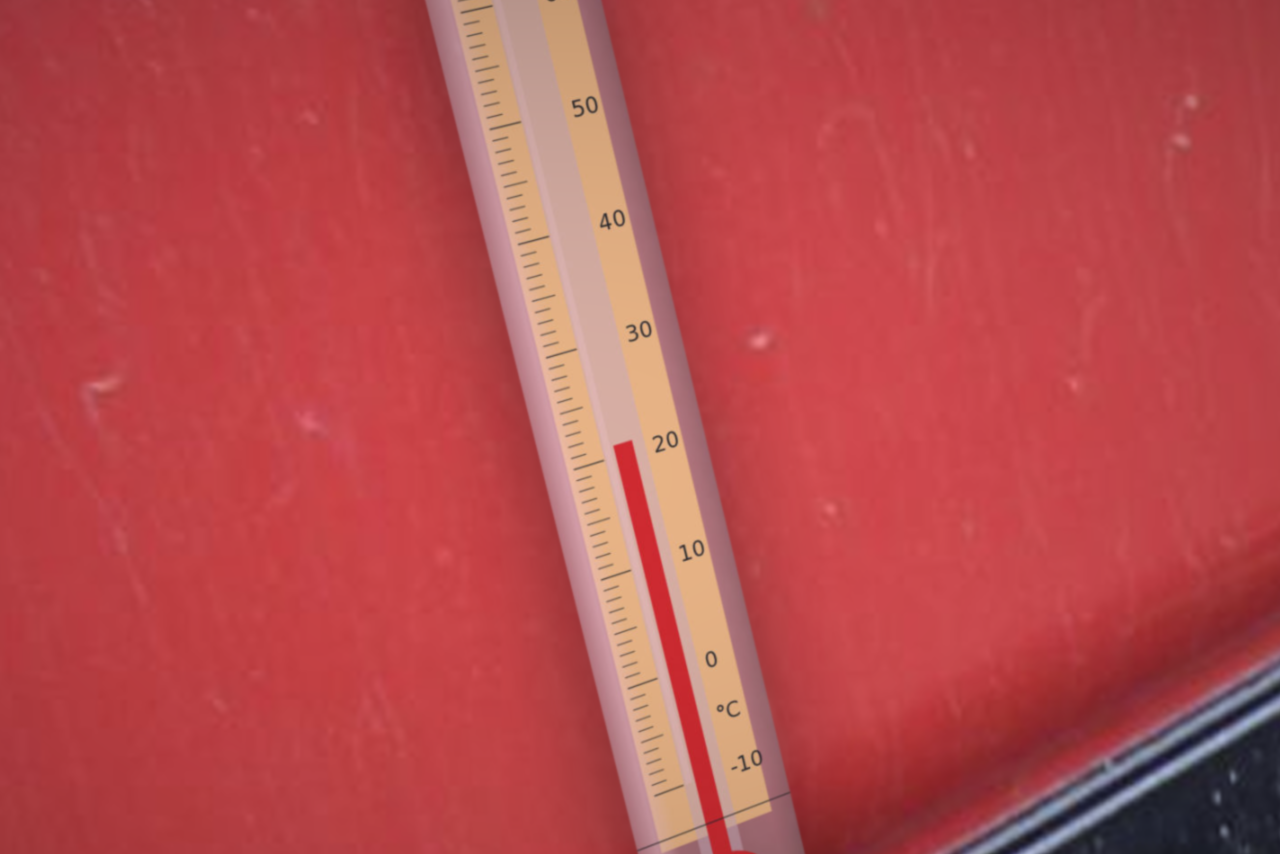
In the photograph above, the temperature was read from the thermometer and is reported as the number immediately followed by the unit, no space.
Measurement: 21°C
